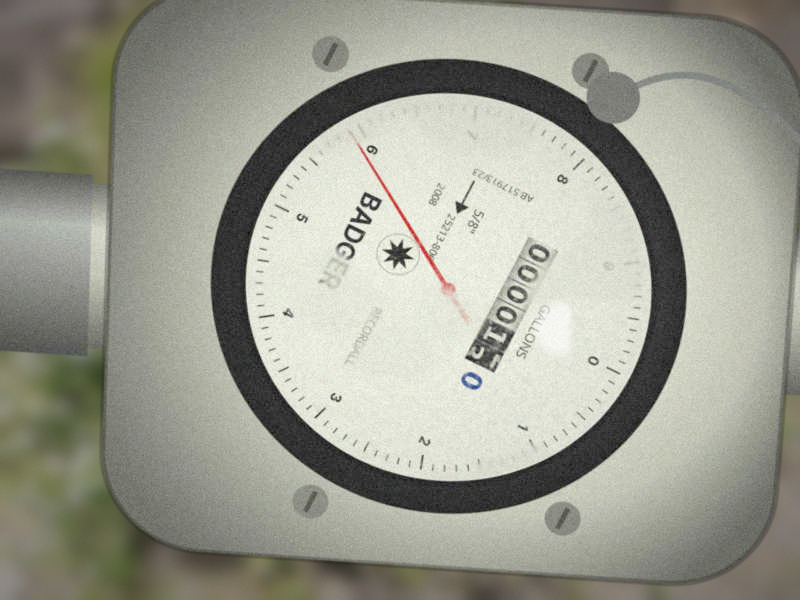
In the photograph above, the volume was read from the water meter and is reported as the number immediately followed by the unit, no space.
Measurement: 125.9gal
